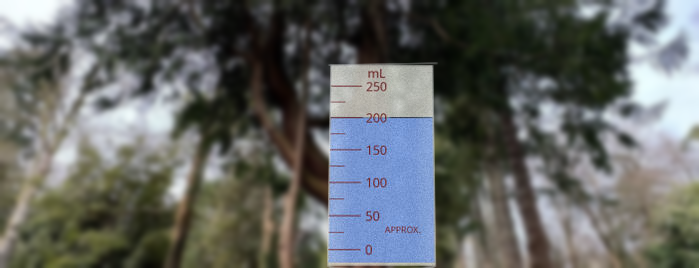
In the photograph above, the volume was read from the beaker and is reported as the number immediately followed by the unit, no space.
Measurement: 200mL
